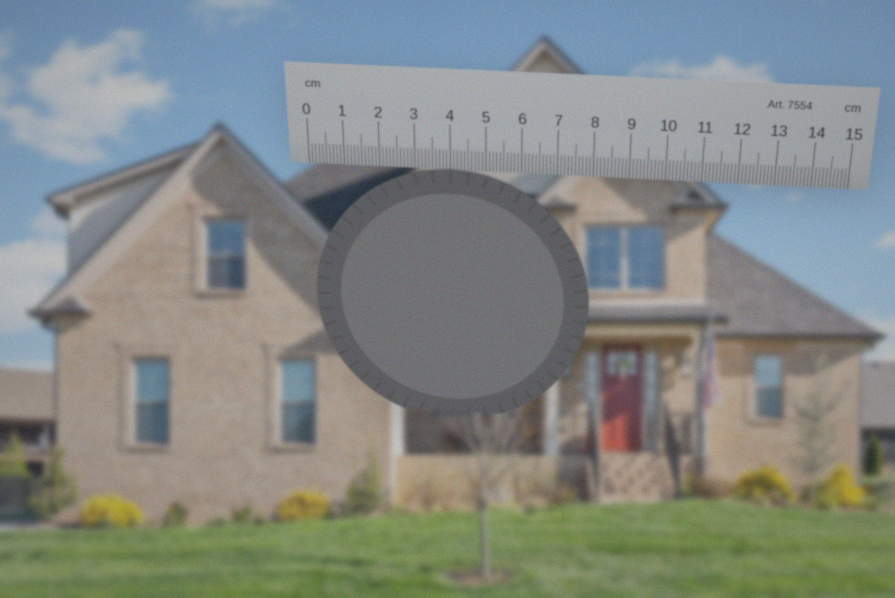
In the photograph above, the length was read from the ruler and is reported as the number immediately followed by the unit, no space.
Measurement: 8cm
